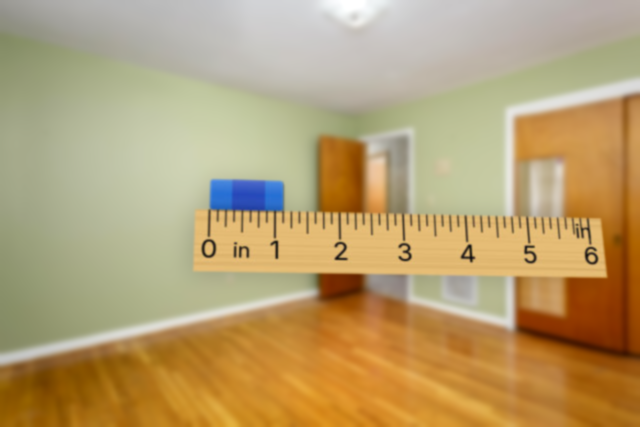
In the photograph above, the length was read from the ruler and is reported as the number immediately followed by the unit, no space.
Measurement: 1.125in
